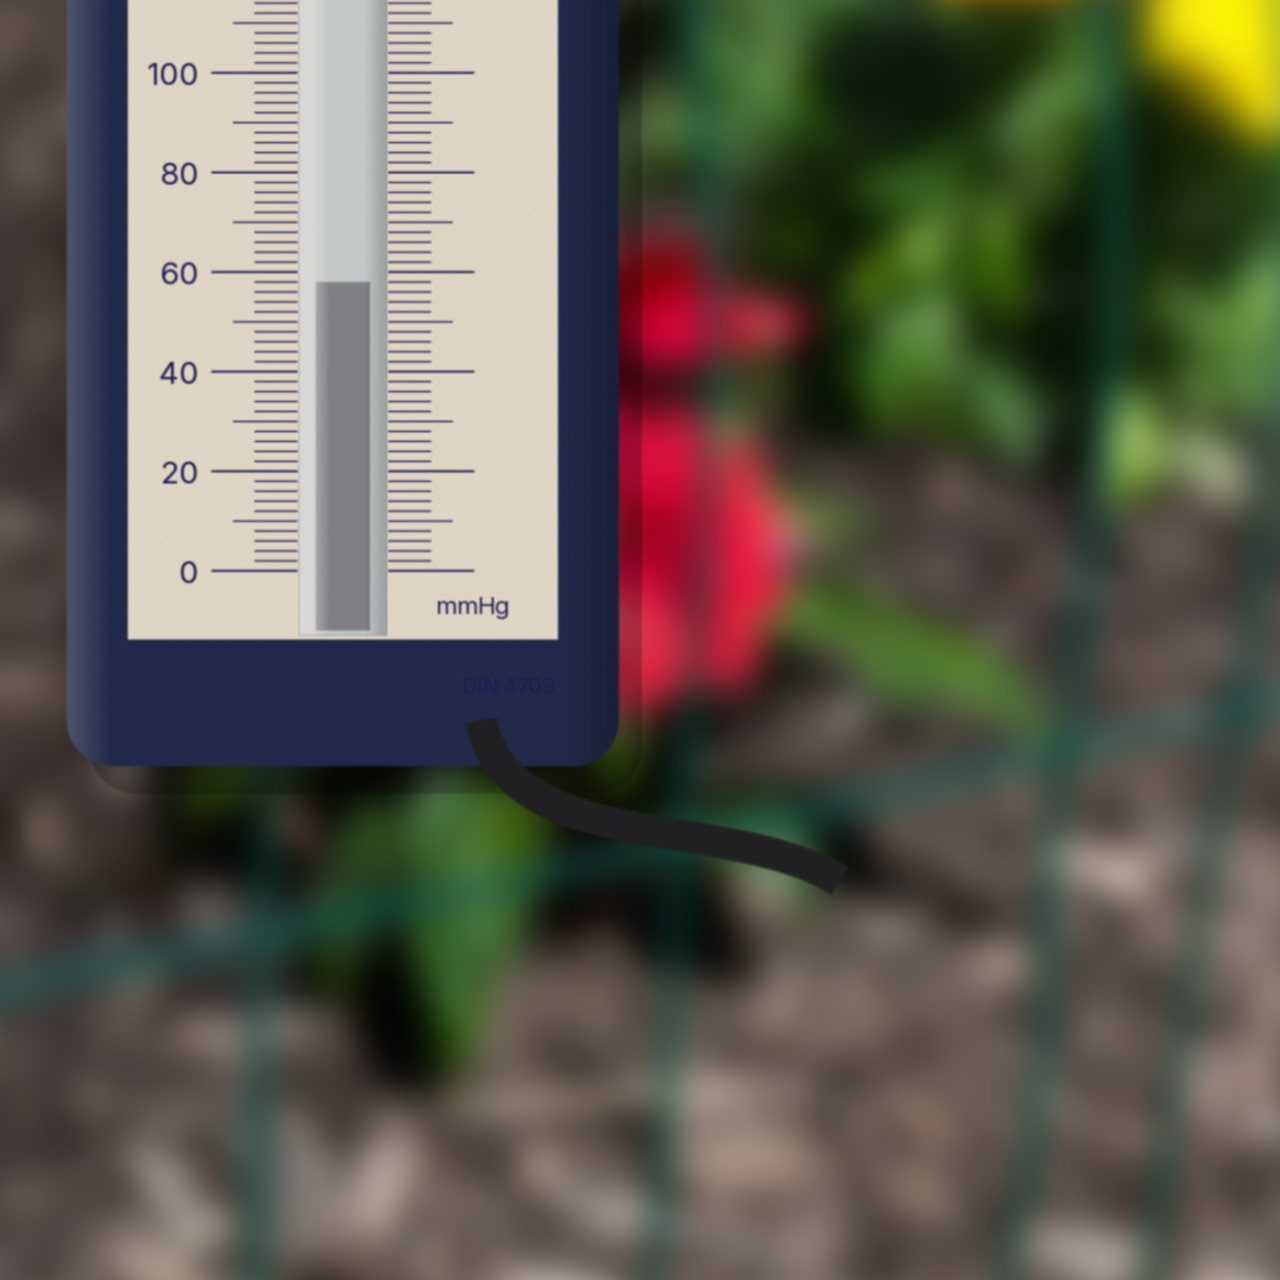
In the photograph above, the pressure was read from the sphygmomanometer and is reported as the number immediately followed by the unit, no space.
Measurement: 58mmHg
